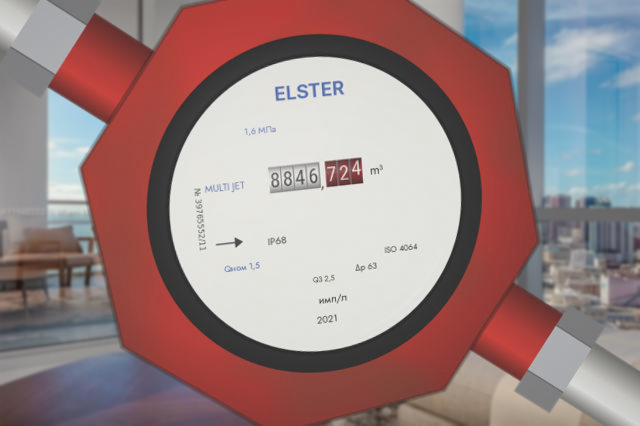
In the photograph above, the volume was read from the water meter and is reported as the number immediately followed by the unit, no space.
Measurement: 8846.724m³
